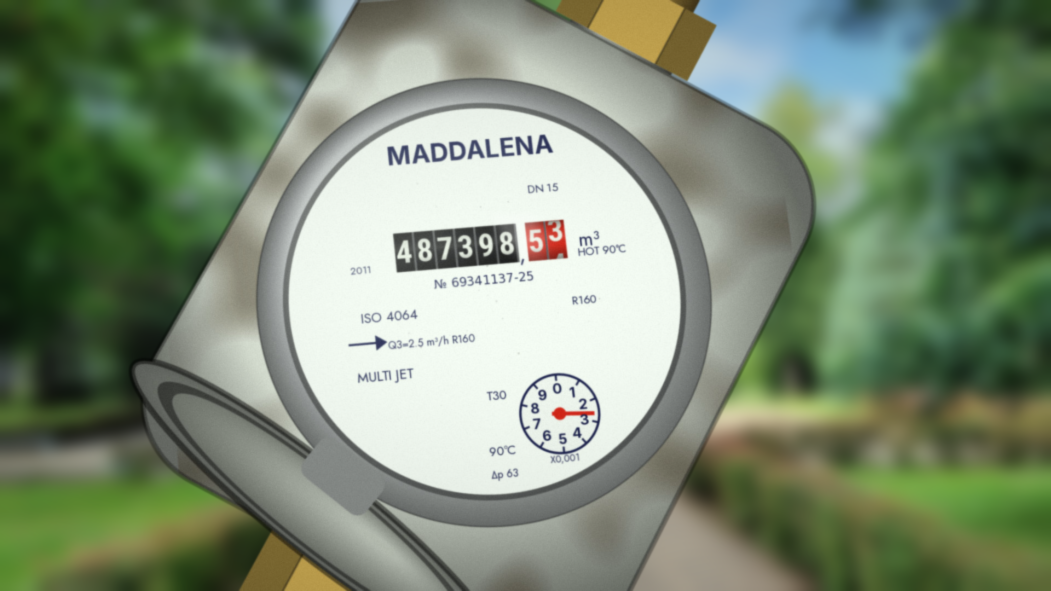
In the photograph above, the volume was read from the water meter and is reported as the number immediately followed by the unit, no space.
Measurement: 487398.532m³
